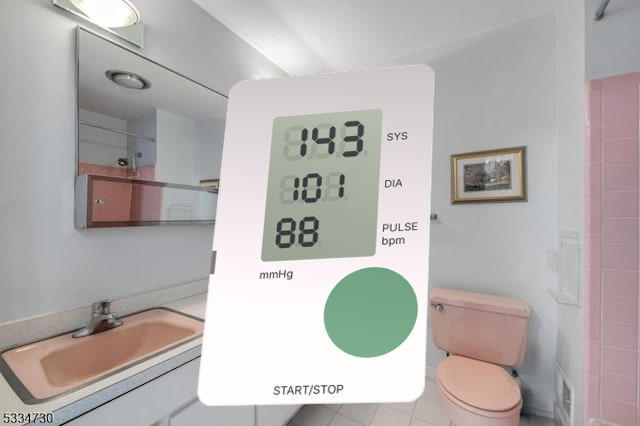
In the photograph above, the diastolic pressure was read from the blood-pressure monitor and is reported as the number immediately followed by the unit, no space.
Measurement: 101mmHg
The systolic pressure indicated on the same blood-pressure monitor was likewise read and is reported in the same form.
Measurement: 143mmHg
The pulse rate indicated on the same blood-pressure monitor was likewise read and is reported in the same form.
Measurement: 88bpm
